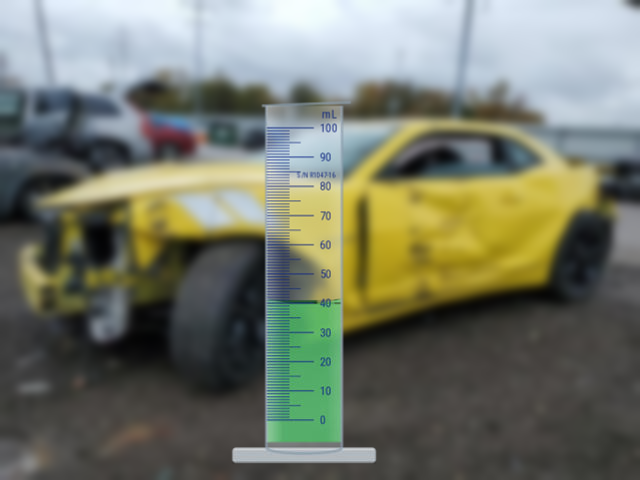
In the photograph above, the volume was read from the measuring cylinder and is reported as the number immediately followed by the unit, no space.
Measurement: 40mL
